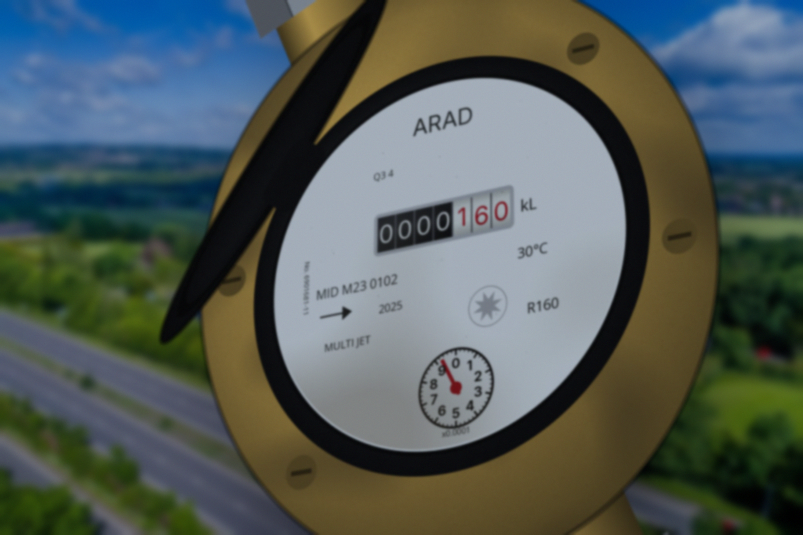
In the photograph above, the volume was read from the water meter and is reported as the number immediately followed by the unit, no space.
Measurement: 0.1599kL
